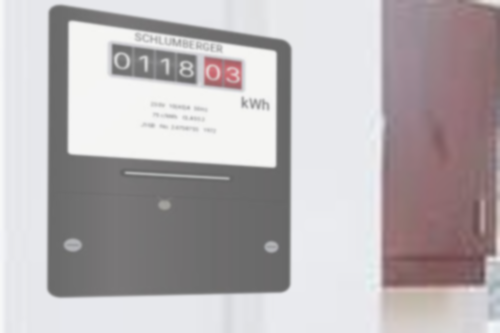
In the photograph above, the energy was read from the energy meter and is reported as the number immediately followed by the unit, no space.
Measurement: 118.03kWh
